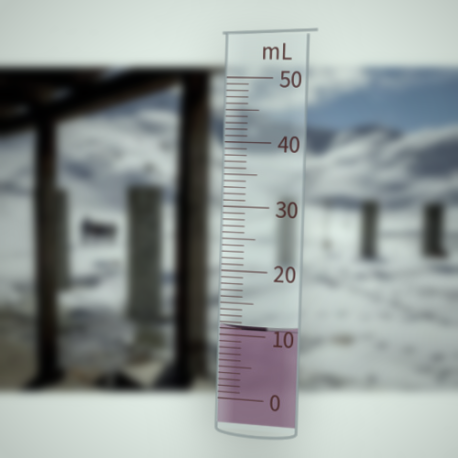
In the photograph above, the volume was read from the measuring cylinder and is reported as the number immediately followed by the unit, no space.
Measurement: 11mL
